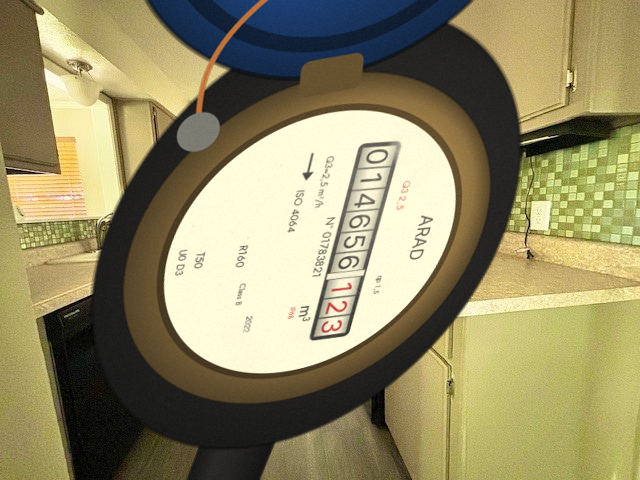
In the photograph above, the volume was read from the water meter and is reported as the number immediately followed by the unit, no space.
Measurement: 14656.123m³
